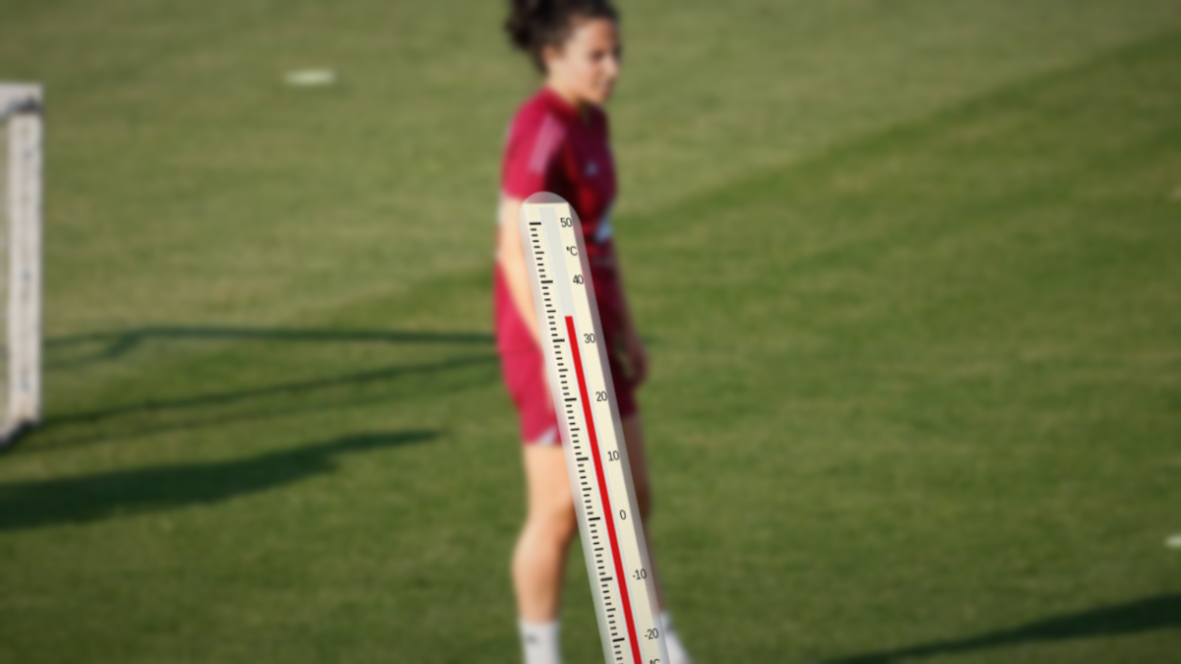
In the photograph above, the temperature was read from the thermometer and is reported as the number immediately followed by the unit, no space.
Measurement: 34°C
